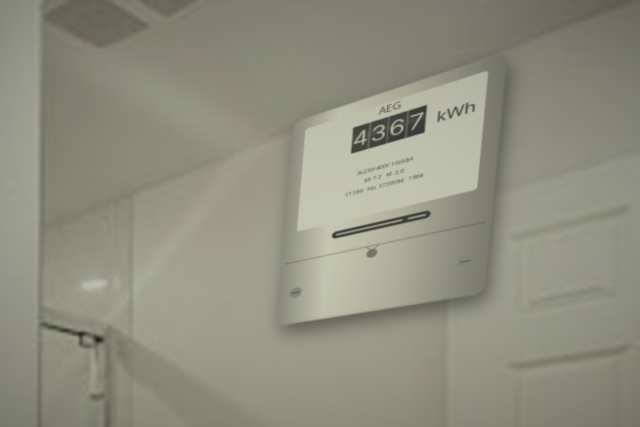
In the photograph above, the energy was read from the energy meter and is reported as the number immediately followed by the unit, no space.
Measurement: 4367kWh
